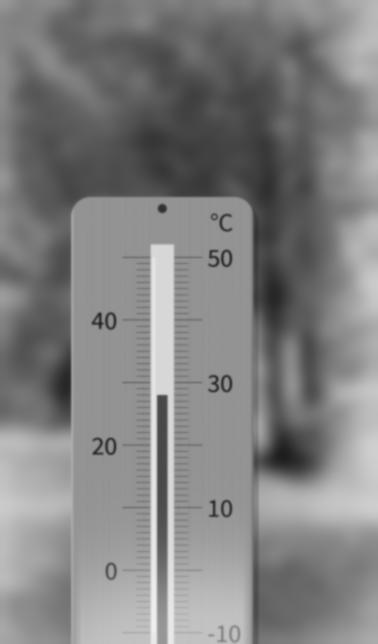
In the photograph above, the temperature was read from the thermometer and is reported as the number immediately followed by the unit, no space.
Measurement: 28°C
